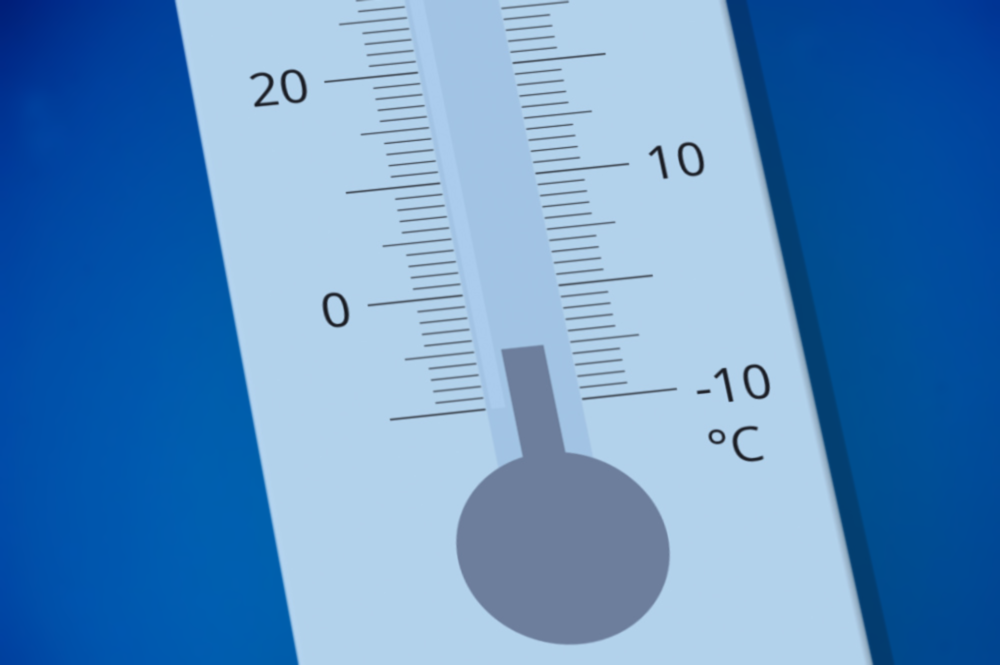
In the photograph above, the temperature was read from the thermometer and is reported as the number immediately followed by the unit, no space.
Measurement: -5°C
